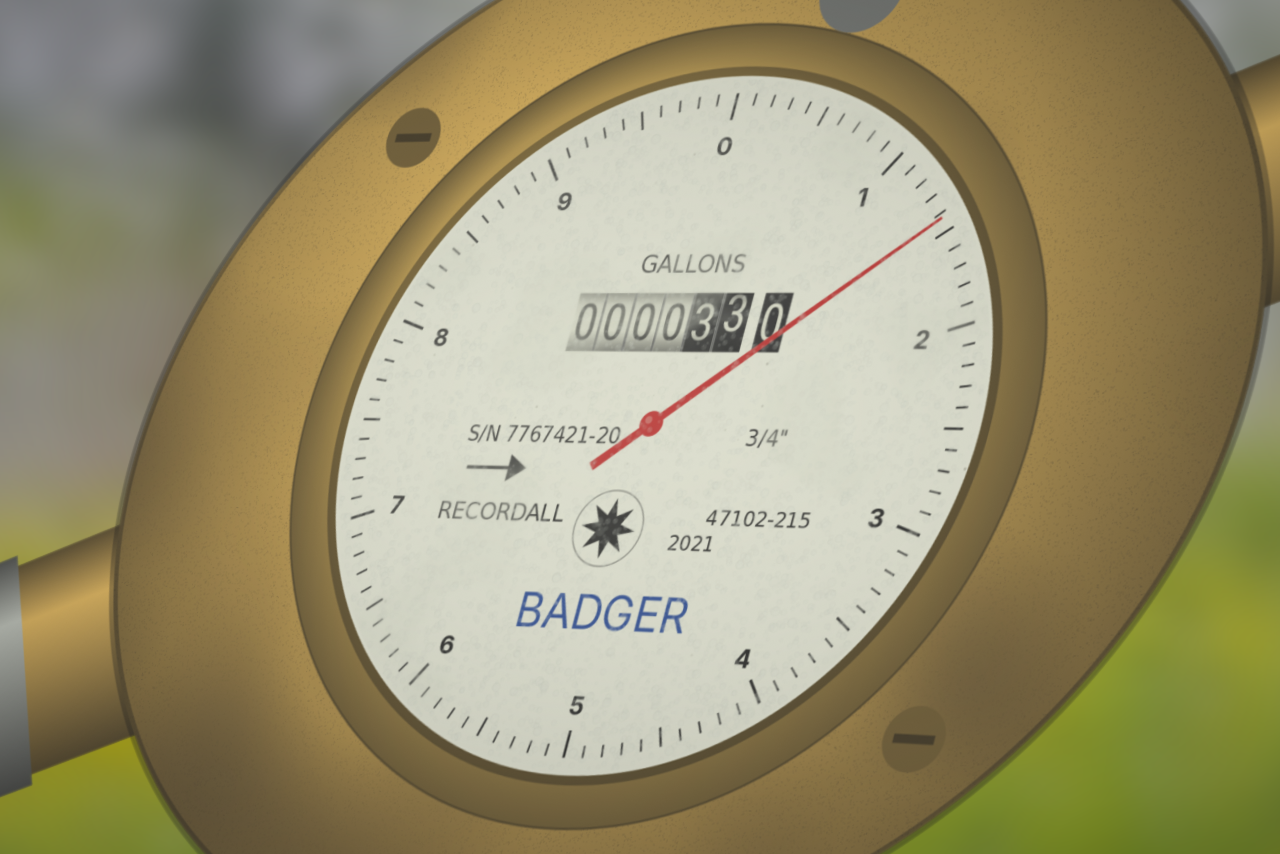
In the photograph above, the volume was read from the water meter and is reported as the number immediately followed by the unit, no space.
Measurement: 331.4gal
